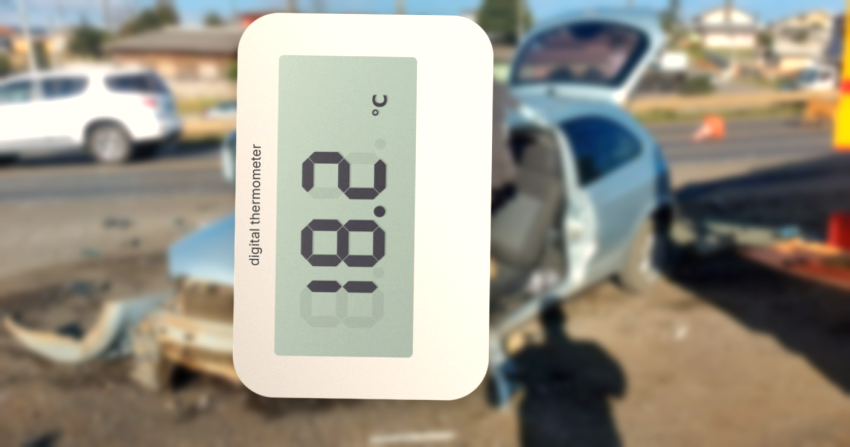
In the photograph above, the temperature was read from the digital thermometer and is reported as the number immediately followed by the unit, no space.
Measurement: 18.2°C
